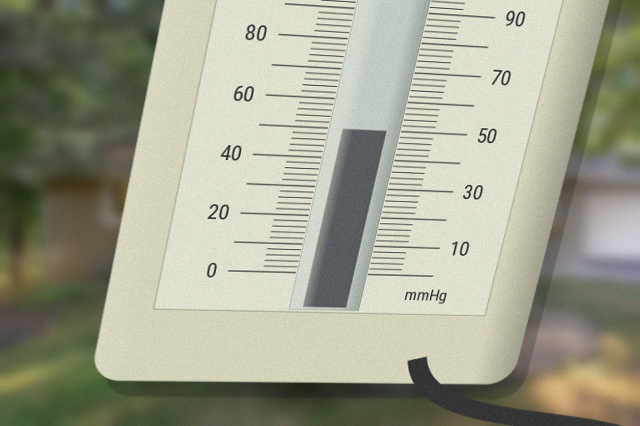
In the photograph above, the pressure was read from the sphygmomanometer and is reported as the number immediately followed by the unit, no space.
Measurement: 50mmHg
